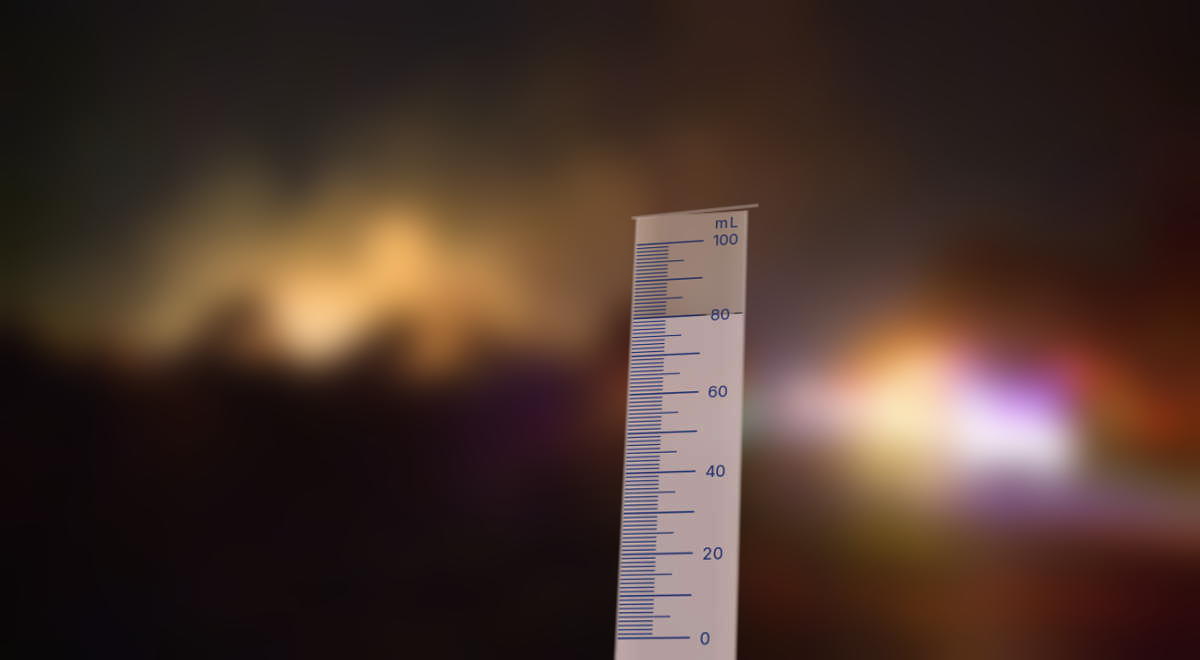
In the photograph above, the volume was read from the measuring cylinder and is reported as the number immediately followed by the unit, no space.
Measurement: 80mL
